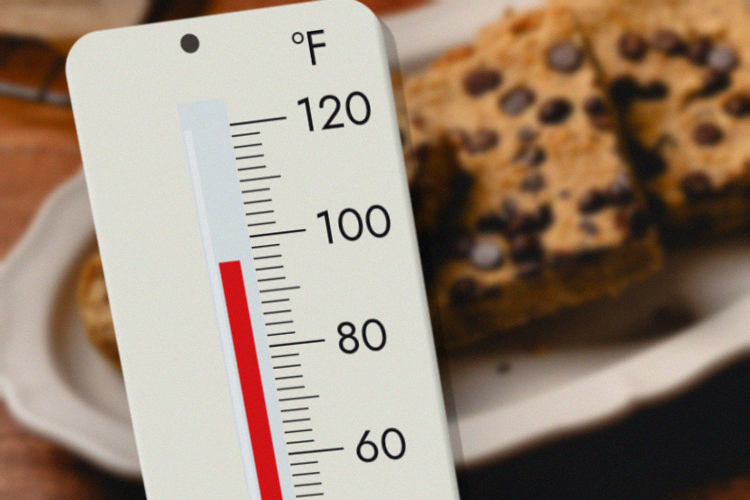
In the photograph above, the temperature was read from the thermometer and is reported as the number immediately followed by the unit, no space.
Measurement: 96°F
